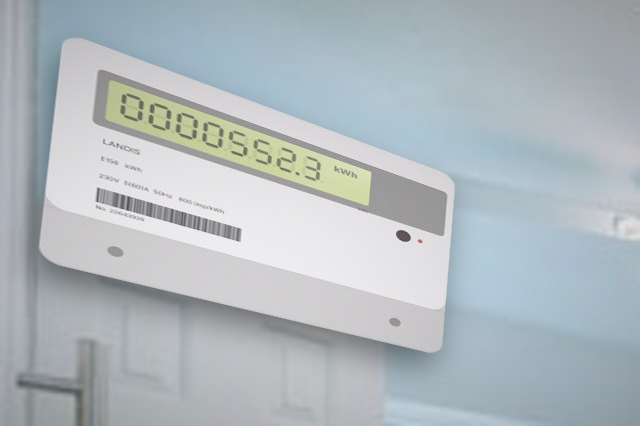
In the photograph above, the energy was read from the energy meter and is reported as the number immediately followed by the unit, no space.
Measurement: 552.3kWh
